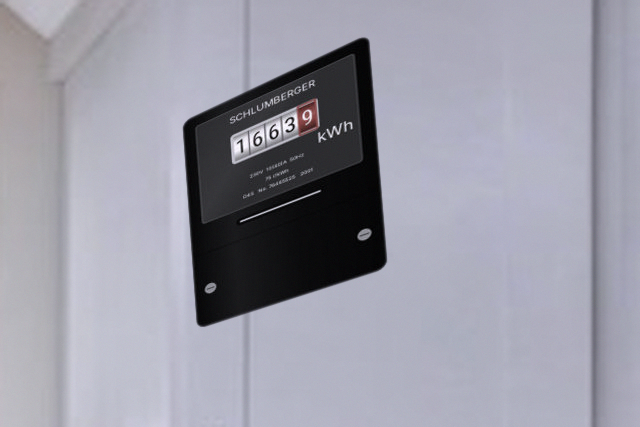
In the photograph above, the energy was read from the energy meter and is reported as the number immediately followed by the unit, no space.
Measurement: 1663.9kWh
